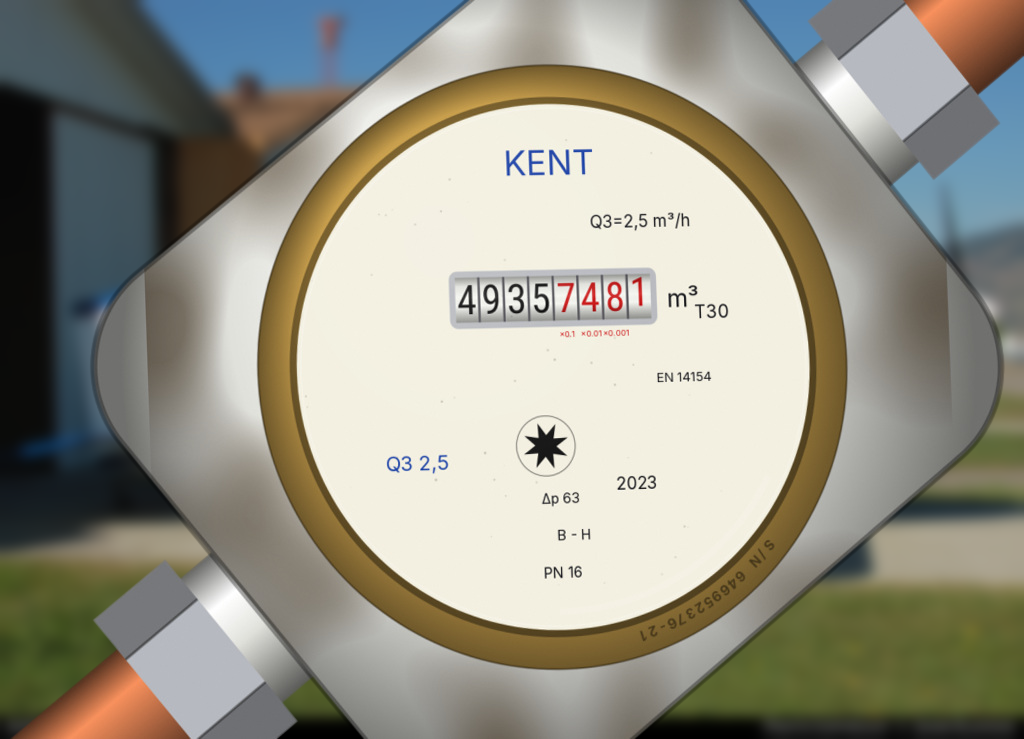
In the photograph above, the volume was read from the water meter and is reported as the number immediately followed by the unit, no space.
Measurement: 4935.7481m³
